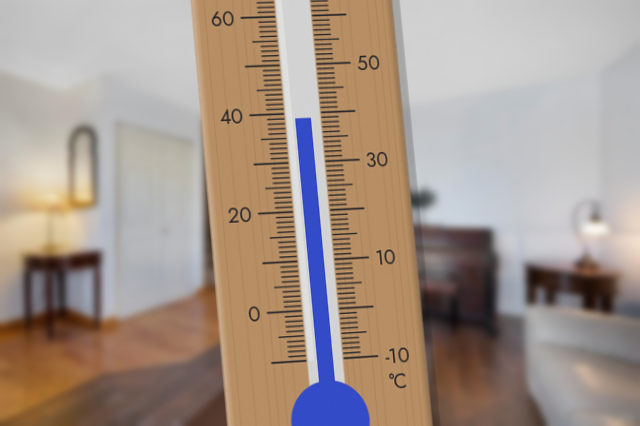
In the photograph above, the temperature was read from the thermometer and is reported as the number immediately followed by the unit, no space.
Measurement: 39°C
